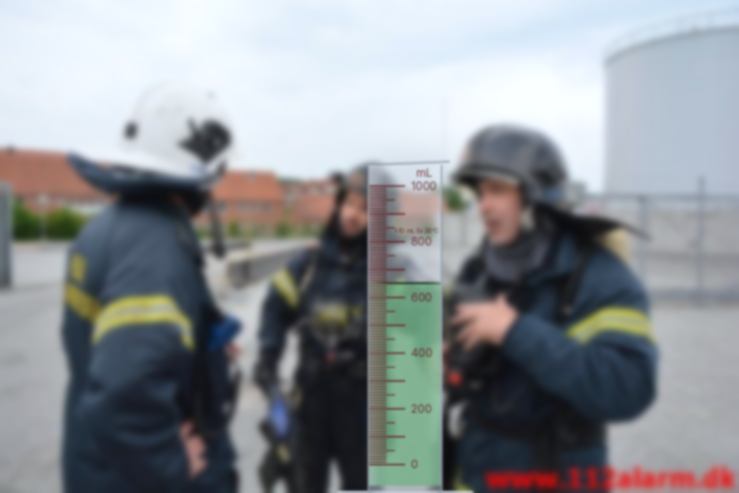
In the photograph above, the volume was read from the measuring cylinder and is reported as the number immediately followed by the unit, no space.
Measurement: 650mL
